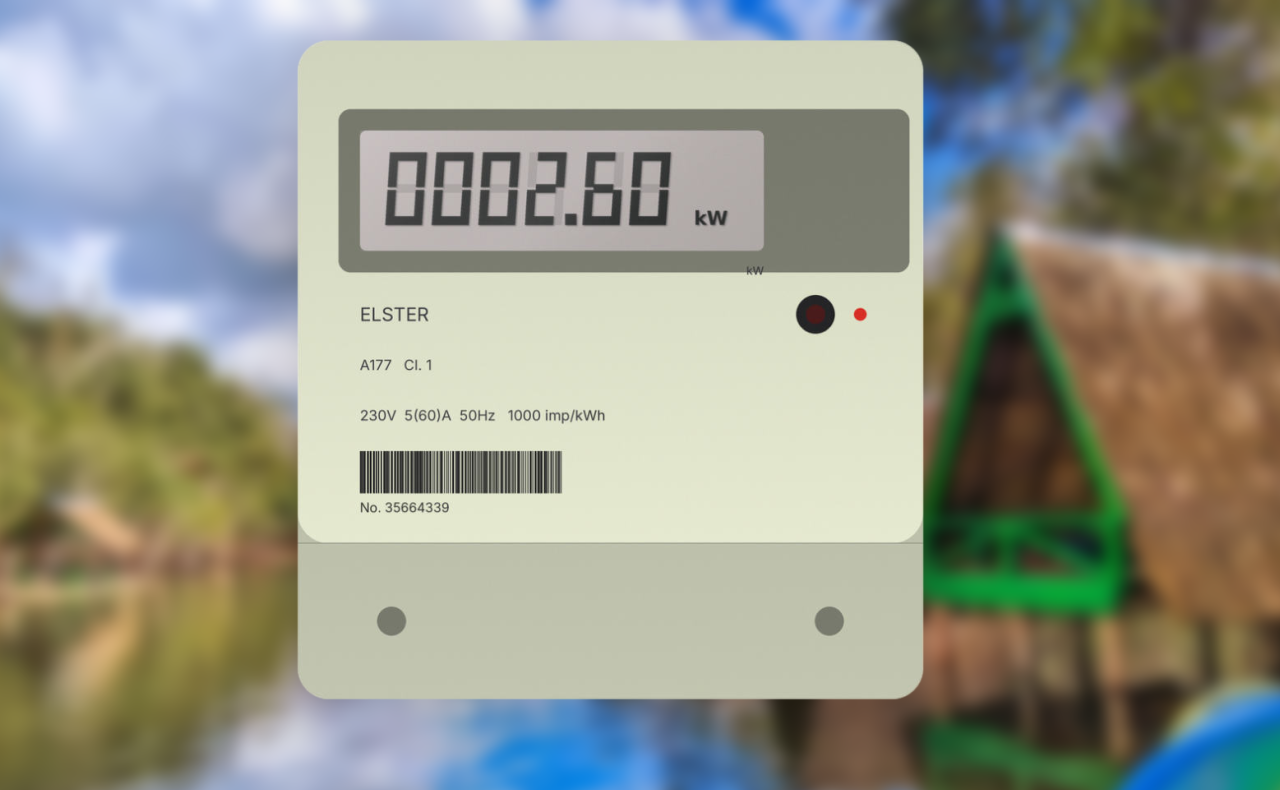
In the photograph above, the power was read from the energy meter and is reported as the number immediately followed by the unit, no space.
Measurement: 2.60kW
